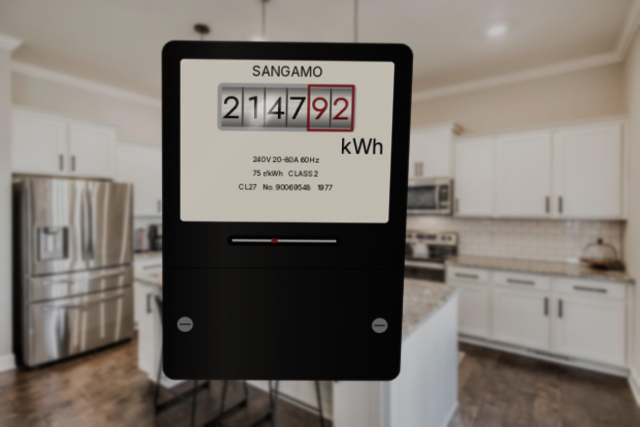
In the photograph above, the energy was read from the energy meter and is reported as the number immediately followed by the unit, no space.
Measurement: 2147.92kWh
